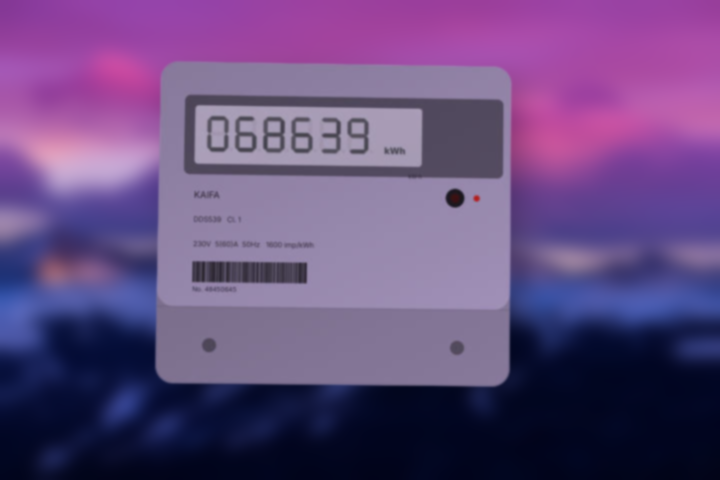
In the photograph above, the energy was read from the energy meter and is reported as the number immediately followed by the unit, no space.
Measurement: 68639kWh
